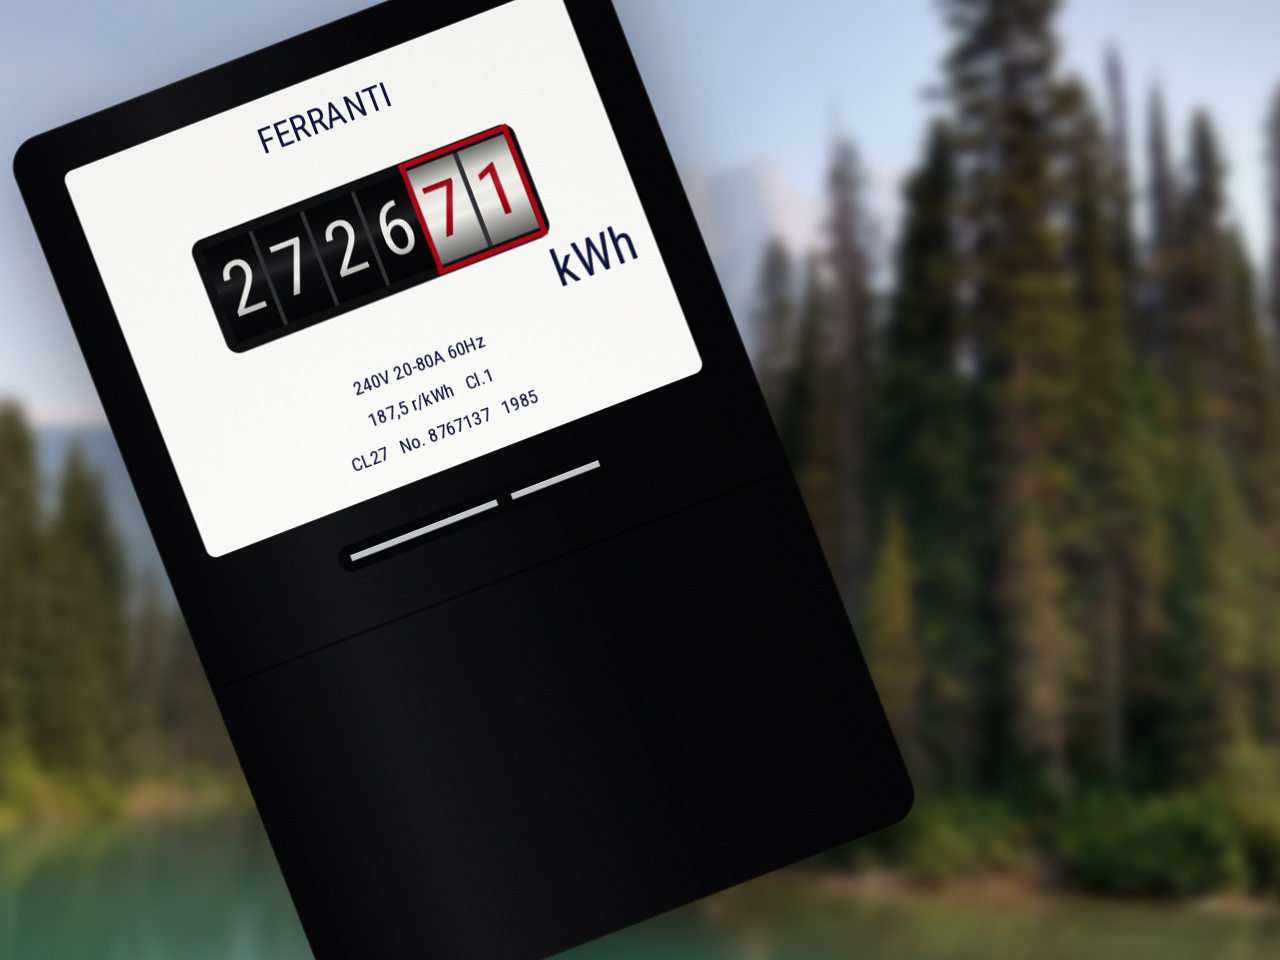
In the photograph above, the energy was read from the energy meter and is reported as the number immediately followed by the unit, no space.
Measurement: 2726.71kWh
